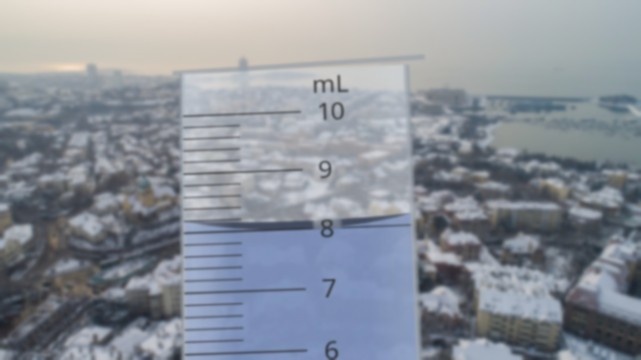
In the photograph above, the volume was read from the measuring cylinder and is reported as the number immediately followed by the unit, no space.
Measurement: 8mL
